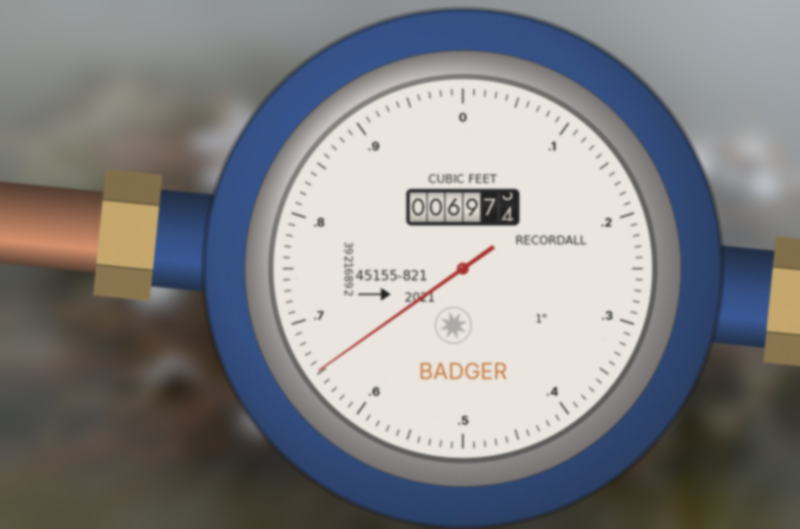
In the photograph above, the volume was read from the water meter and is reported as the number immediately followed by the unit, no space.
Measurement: 6973.65ft³
